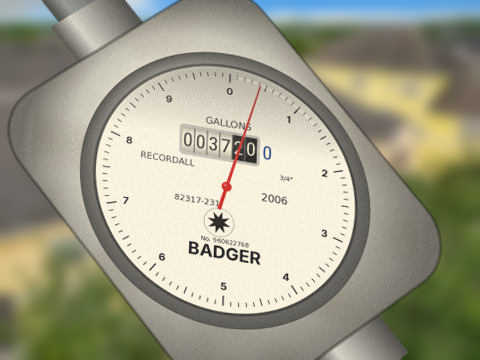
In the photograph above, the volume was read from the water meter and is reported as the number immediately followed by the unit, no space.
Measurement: 37200.4gal
